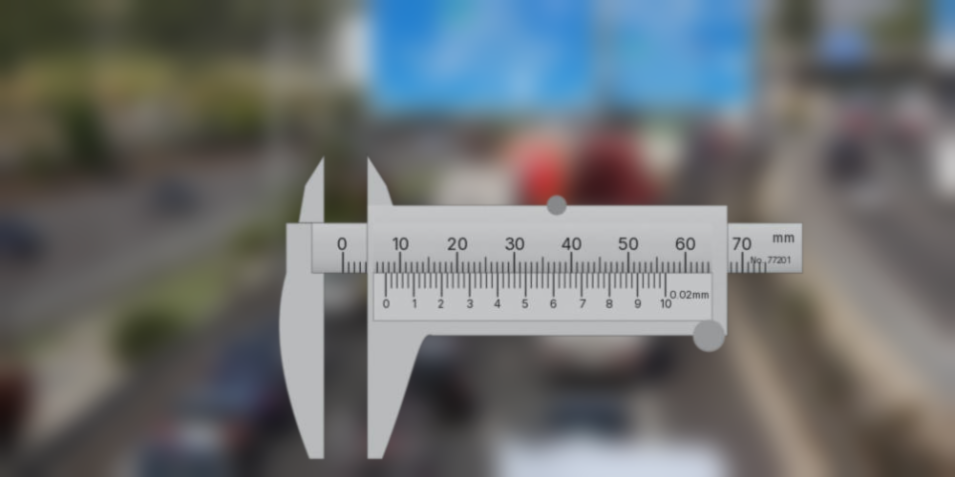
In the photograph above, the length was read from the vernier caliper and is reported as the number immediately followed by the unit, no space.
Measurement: 7.5mm
